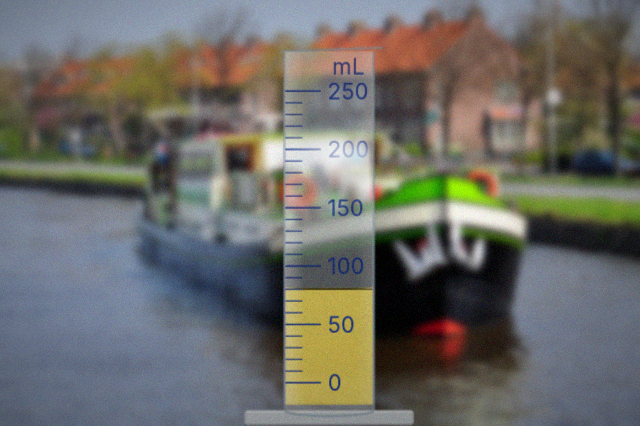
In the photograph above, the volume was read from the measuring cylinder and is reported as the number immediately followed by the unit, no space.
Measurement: 80mL
